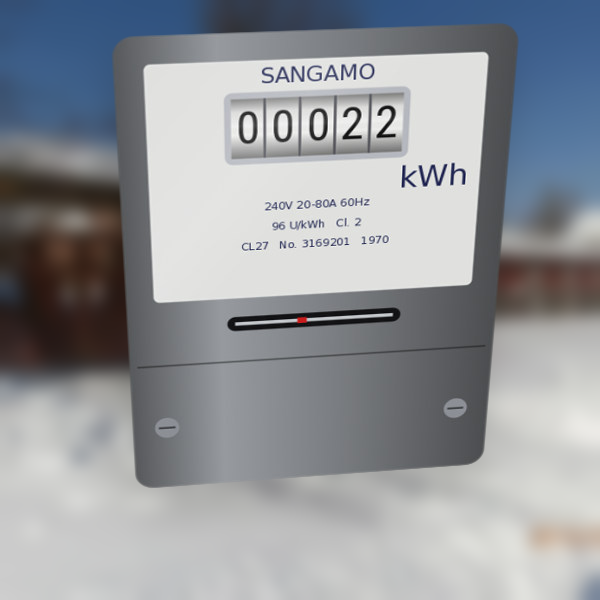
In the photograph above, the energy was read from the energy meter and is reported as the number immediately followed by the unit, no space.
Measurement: 22kWh
